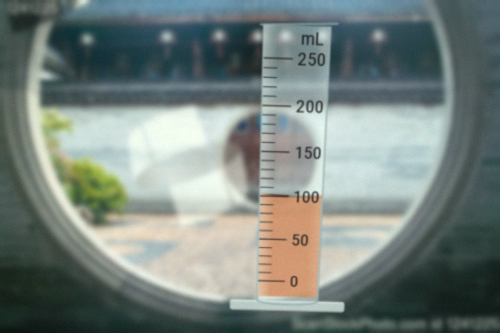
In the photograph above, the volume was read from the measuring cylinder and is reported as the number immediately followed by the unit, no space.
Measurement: 100mL
